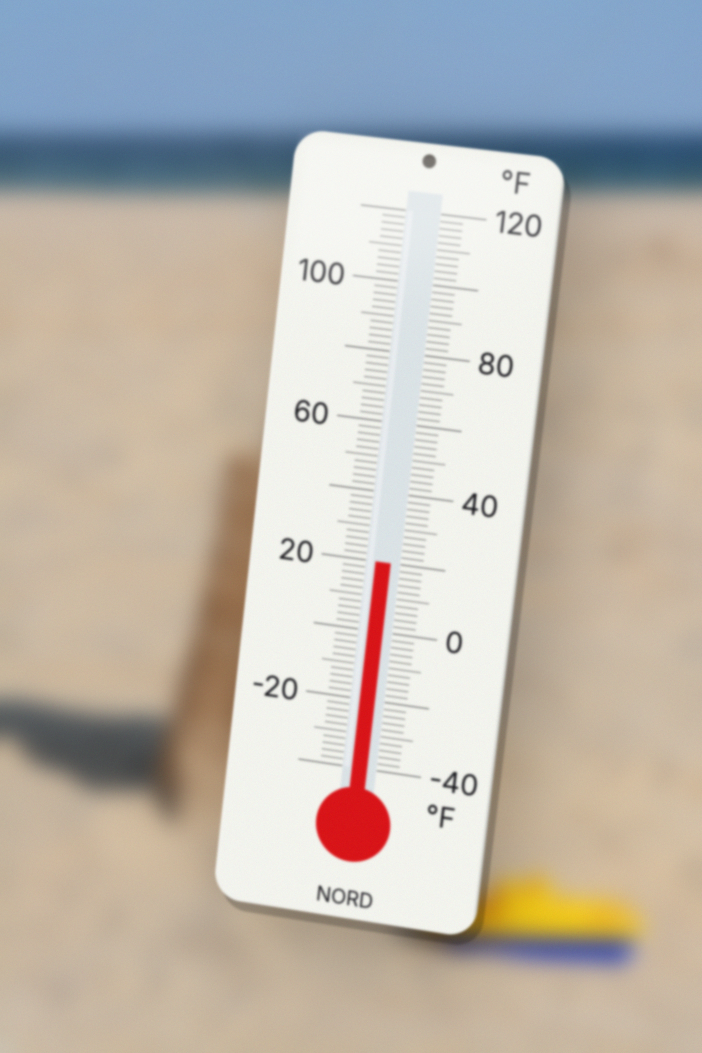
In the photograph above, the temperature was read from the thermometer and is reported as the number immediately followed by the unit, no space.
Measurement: 20°F
